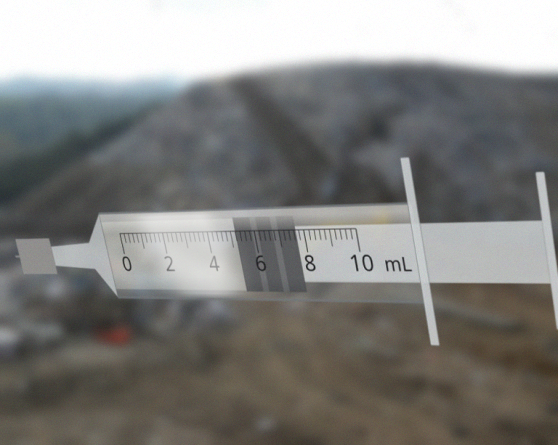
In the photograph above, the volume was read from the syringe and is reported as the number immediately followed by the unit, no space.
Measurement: 5.2mL
